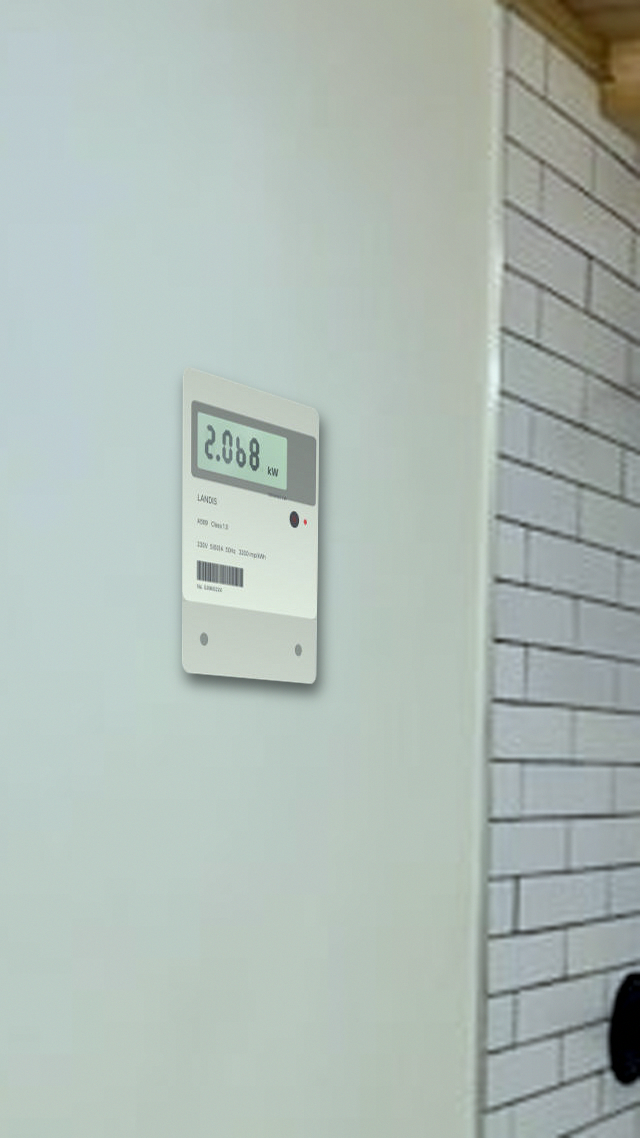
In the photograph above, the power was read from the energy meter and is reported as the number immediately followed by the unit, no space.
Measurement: 2.068kW
